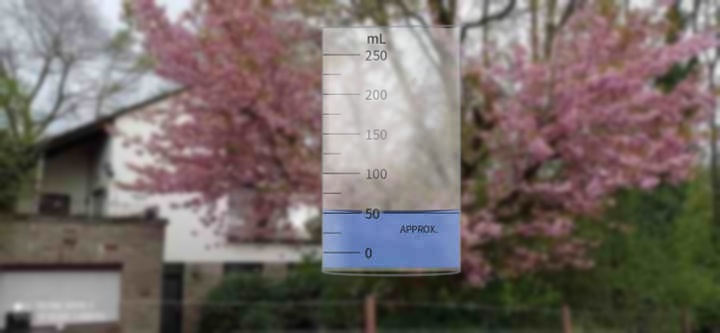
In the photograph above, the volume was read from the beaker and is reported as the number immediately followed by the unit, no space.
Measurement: 50mL
